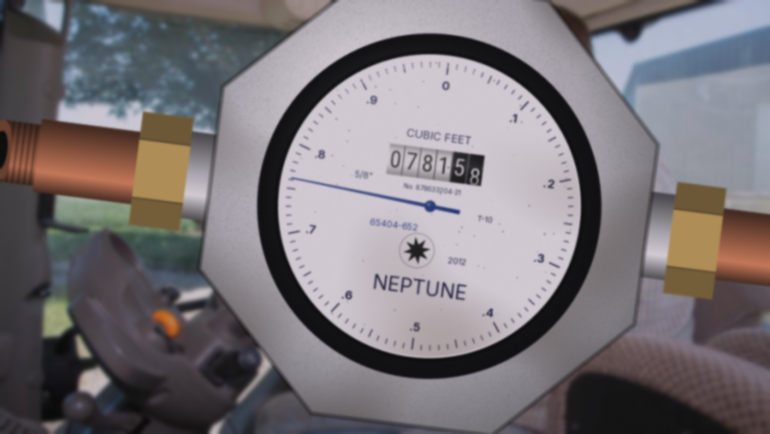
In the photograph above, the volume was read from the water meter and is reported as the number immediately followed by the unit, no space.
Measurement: 78157.76ft³
